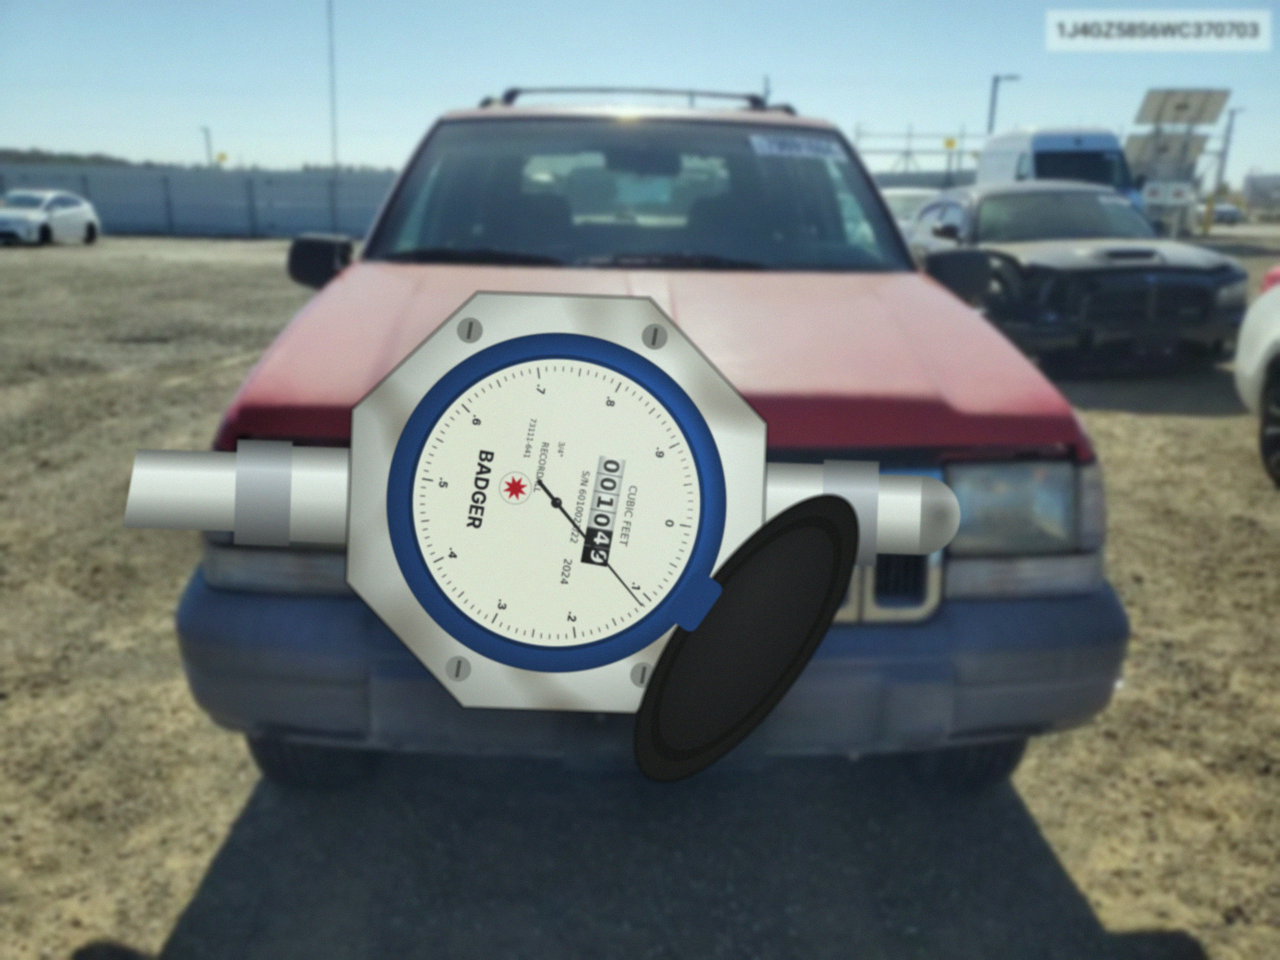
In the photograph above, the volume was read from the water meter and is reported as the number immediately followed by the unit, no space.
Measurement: 1049.11ft³
